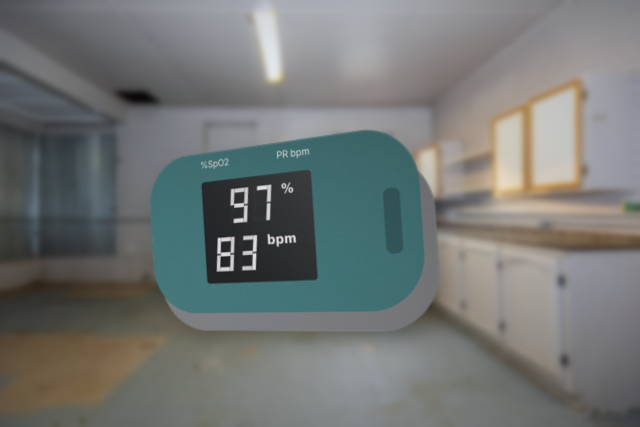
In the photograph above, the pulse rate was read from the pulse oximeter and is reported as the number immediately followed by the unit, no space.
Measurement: 83bpm
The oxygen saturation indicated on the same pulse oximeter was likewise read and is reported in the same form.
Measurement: 97%
